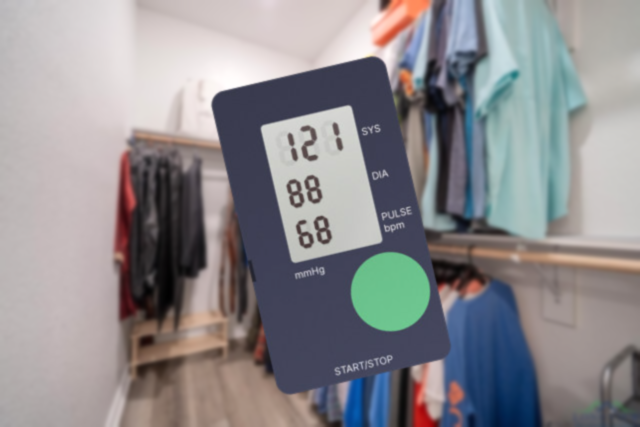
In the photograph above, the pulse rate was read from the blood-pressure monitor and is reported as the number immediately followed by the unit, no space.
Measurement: 68bpm
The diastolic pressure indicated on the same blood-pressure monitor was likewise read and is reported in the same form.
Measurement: 88mmHg
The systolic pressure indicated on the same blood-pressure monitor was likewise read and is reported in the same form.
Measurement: 121mmHg
